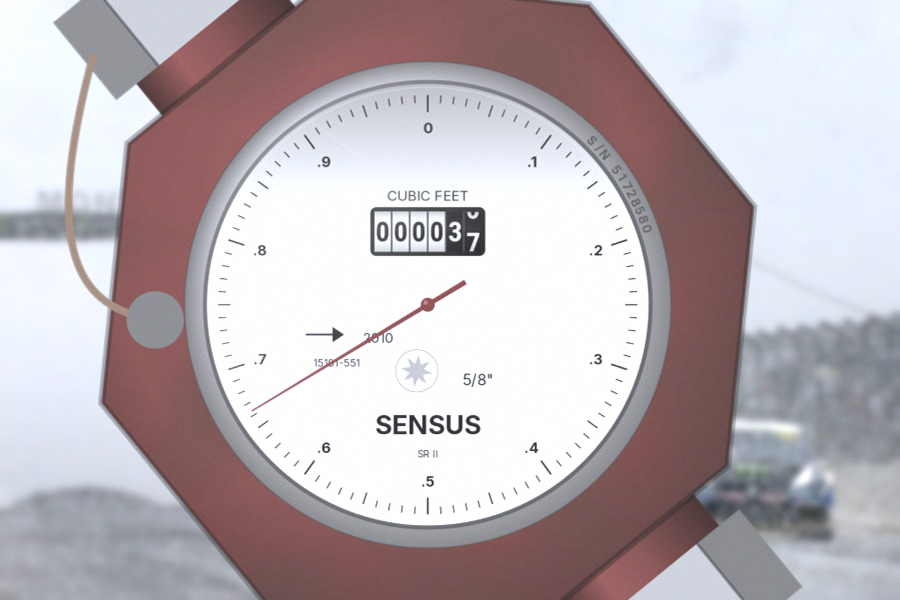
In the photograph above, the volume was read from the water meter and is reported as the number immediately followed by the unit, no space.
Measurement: 36.66ft³
